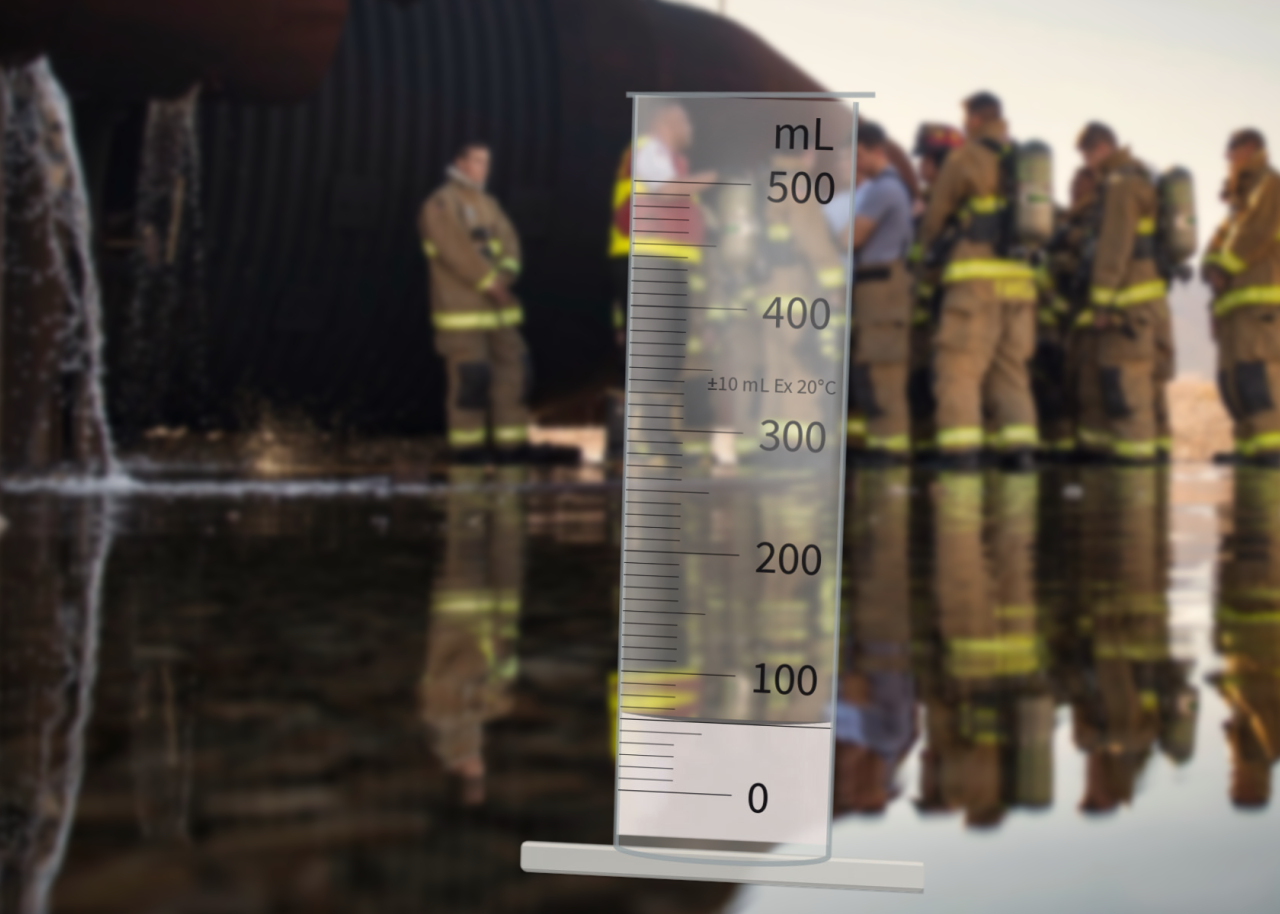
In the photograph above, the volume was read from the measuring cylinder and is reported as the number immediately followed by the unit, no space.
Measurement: 60mL
